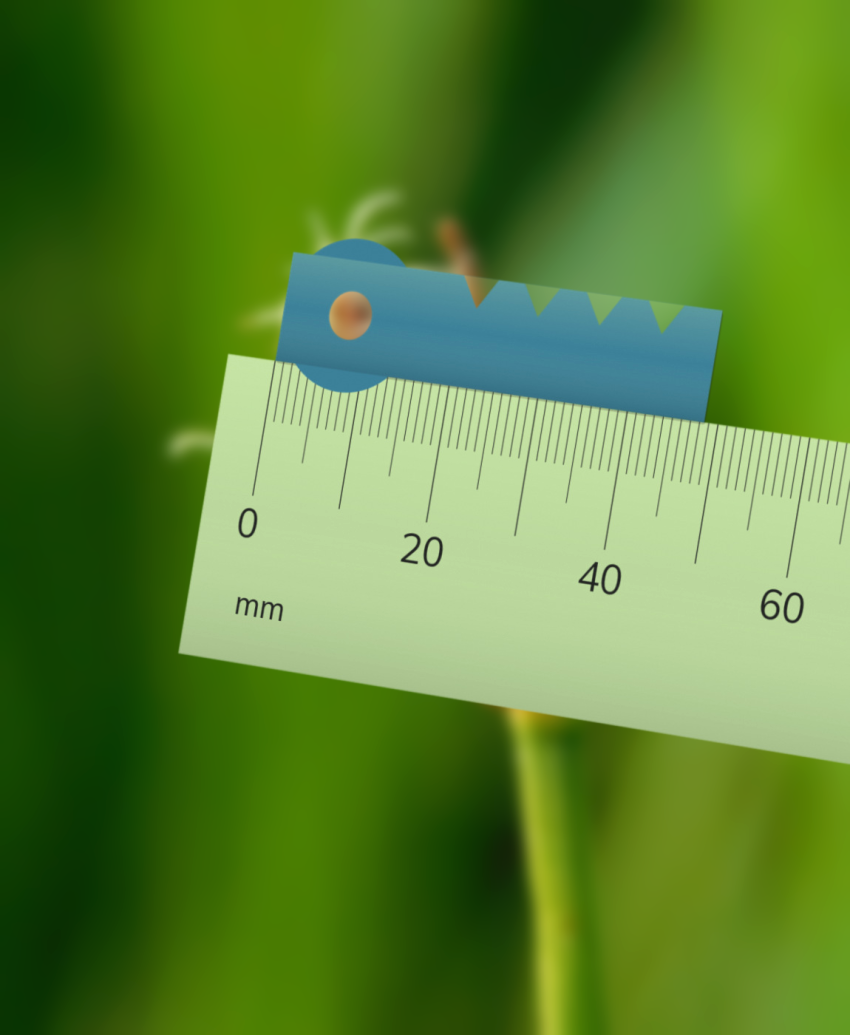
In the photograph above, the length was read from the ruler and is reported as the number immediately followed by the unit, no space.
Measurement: 48.5mm
